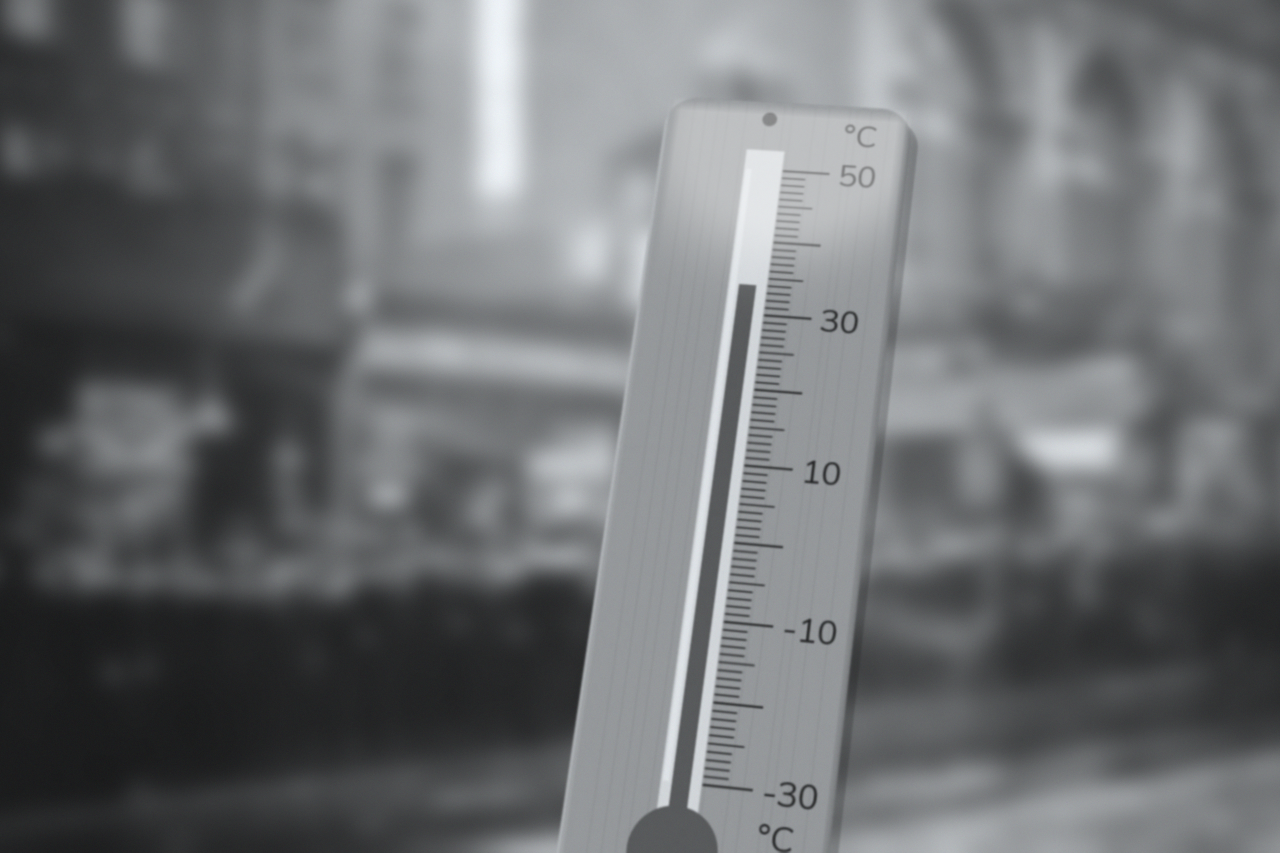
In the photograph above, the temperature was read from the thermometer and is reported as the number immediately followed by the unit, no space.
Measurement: 34°C
